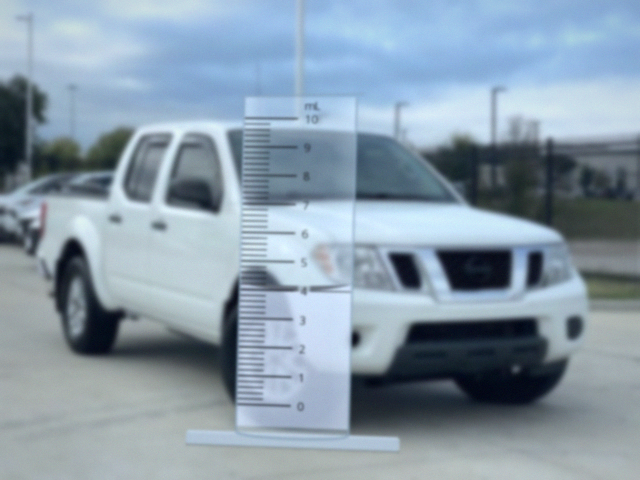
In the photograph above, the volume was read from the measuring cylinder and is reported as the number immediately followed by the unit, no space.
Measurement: 4mL
